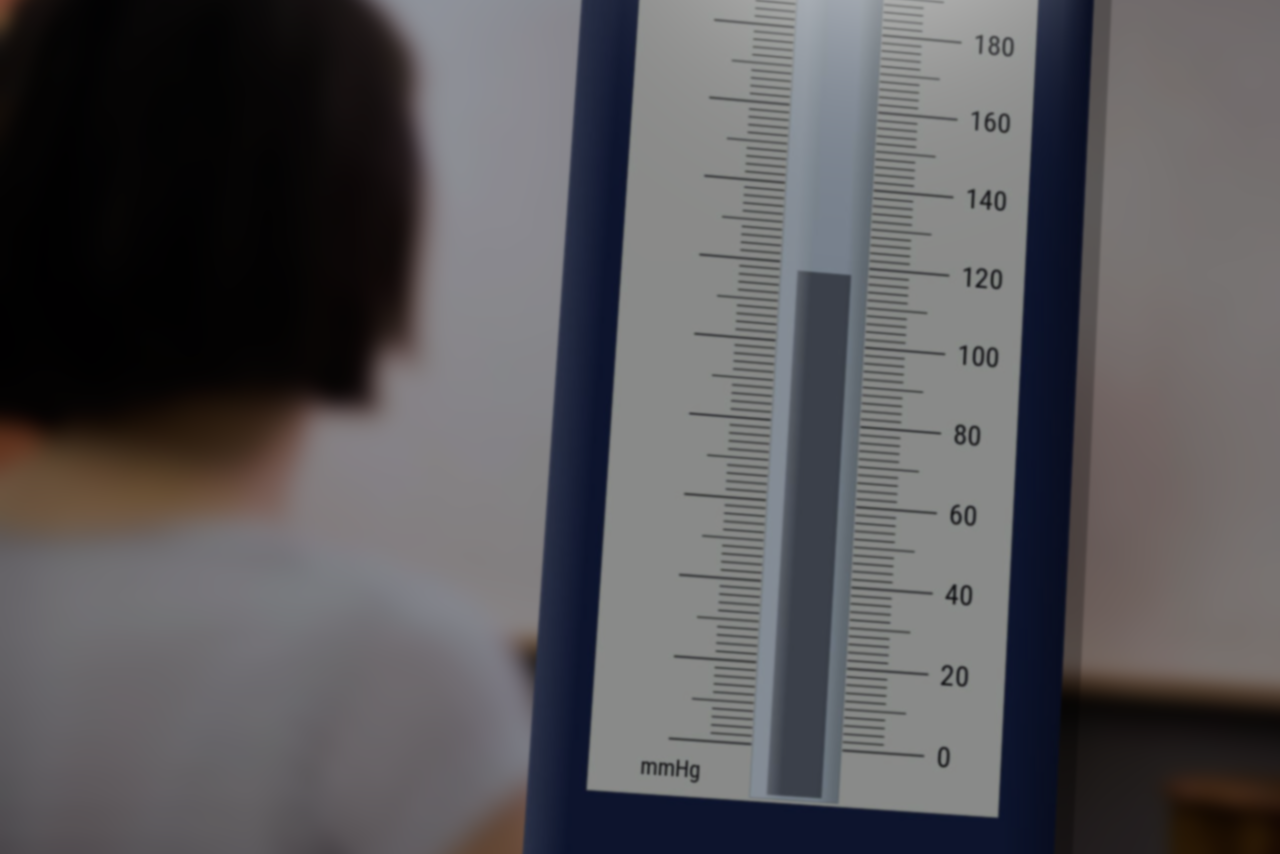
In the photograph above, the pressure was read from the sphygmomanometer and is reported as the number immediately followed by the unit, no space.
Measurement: 118mmHg
